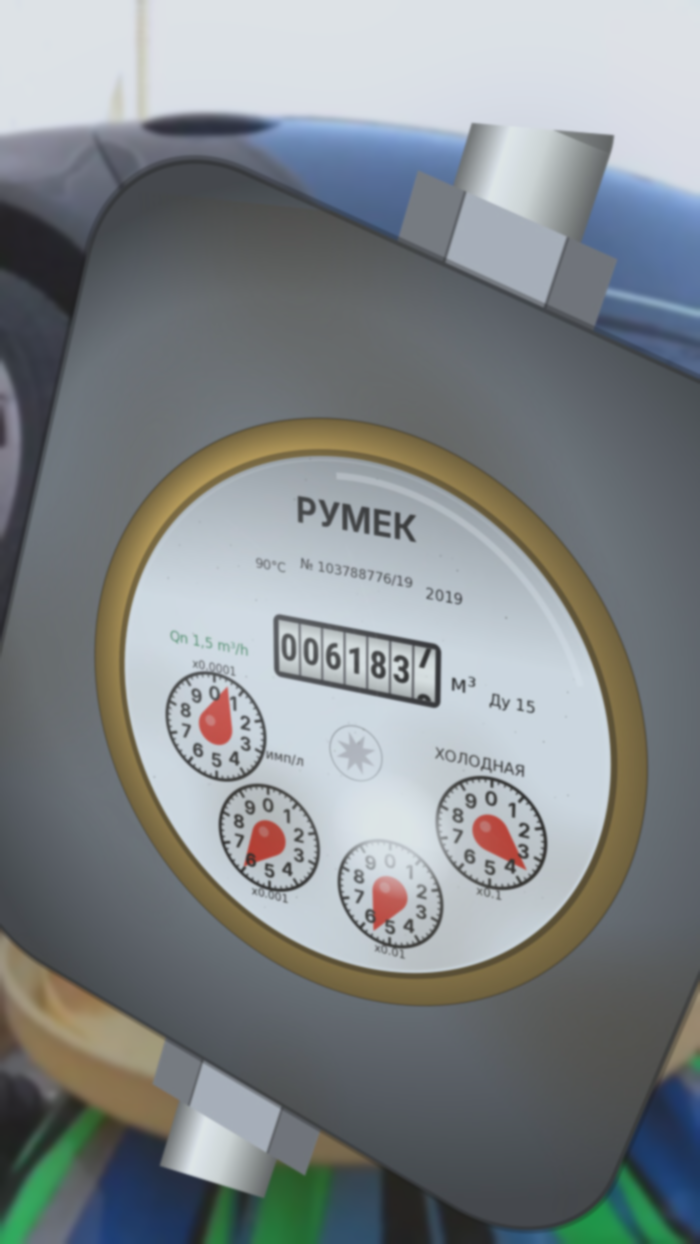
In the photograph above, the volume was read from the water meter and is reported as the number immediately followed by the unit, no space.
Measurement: 61837.3560m³
